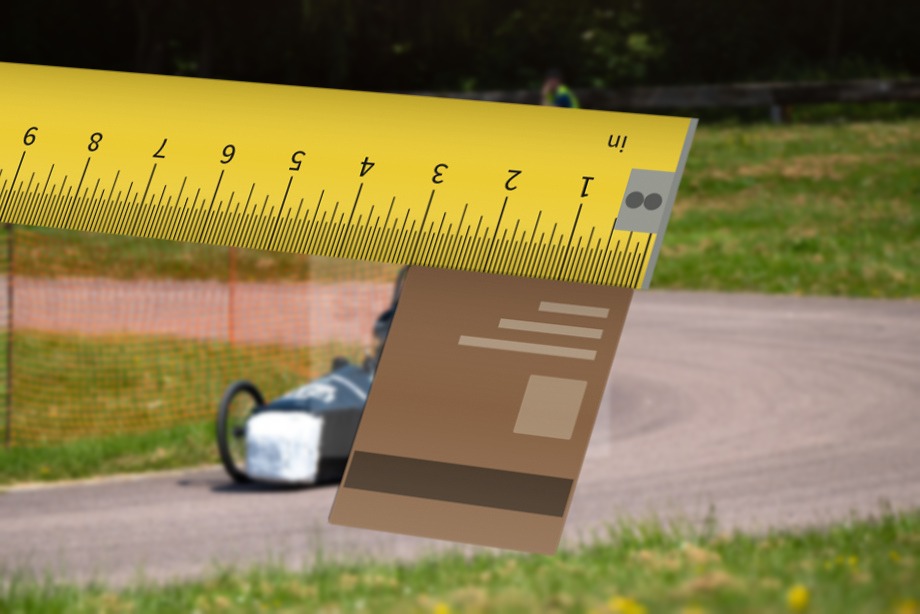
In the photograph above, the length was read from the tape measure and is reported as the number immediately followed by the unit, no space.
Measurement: 3in
